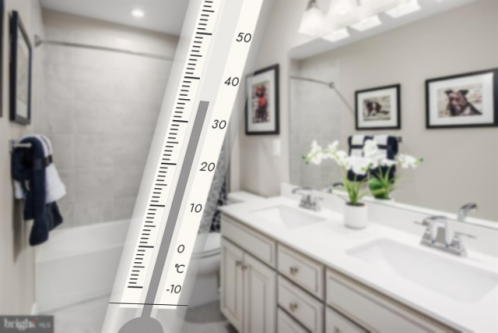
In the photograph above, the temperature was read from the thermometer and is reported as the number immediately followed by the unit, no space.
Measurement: 35°C
